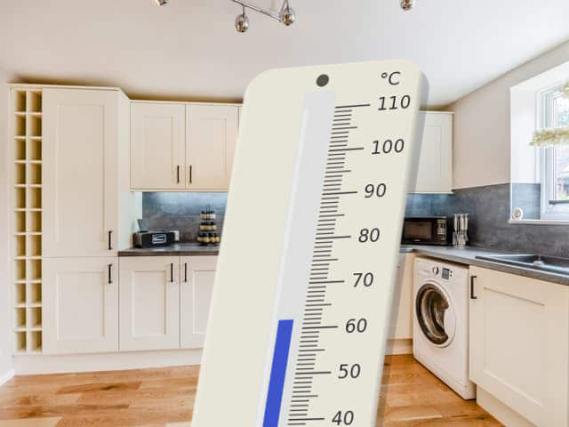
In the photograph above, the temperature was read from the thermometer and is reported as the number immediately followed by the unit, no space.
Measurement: 62°C
